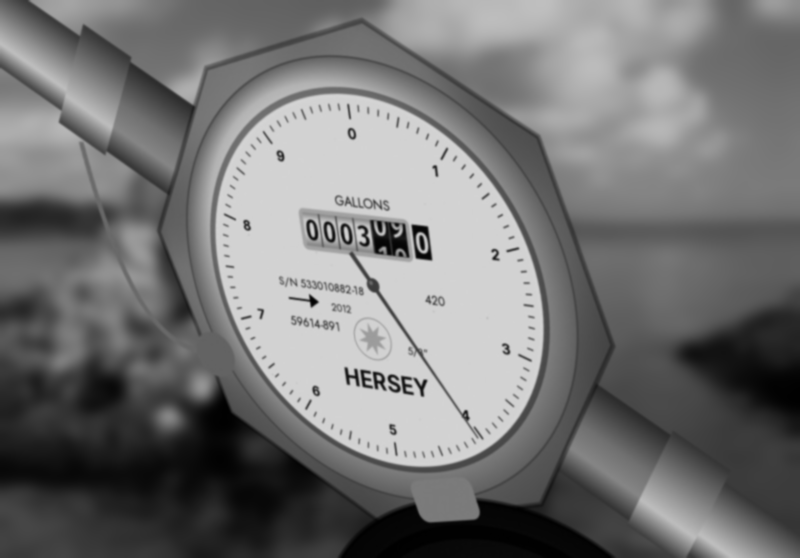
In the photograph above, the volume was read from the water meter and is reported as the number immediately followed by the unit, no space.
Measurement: 3094.0gal
